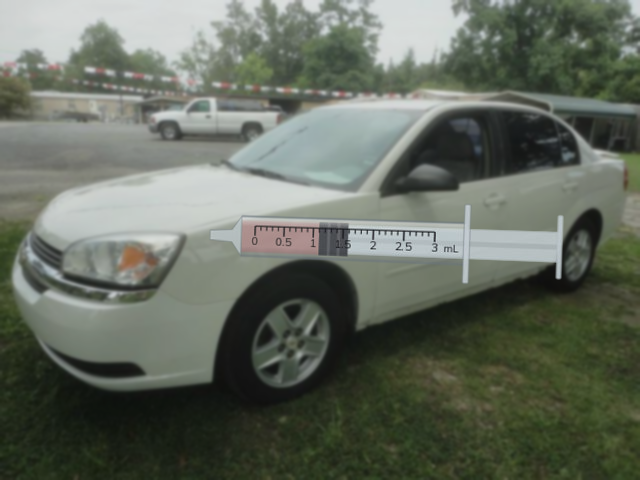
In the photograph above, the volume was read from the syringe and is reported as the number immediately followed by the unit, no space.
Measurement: 1.1mL
